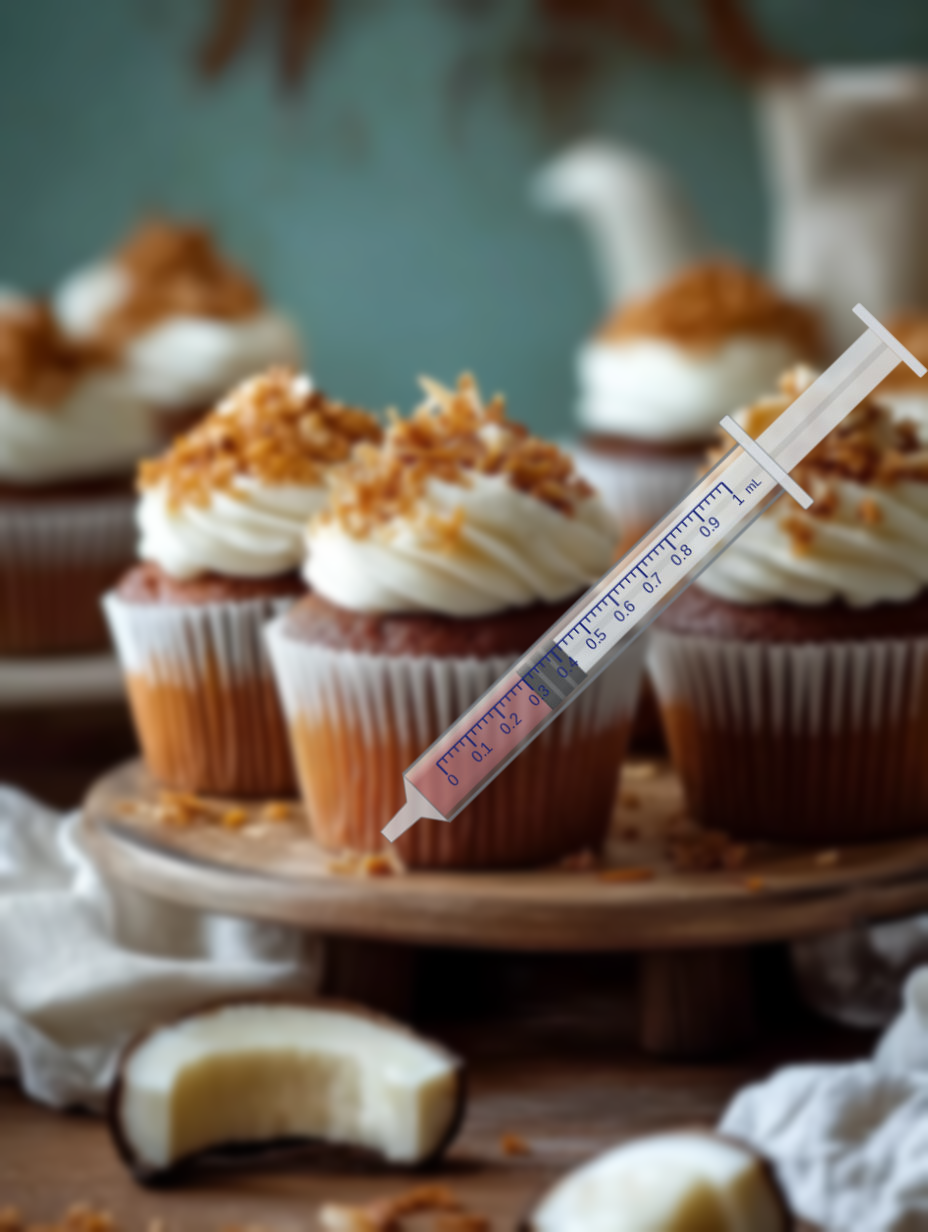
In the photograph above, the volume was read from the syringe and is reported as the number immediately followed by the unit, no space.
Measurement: 0.3mL
